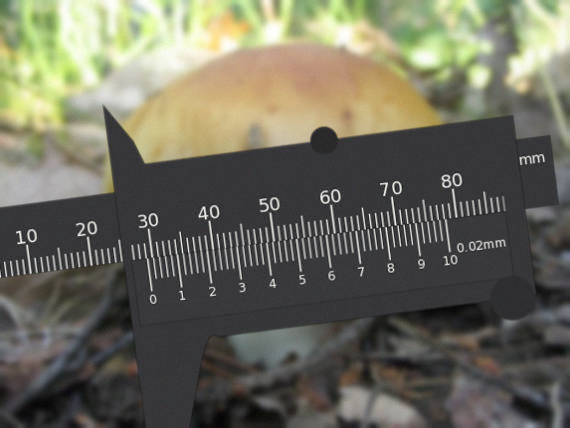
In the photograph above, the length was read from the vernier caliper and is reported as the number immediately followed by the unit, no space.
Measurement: 29.2mm
